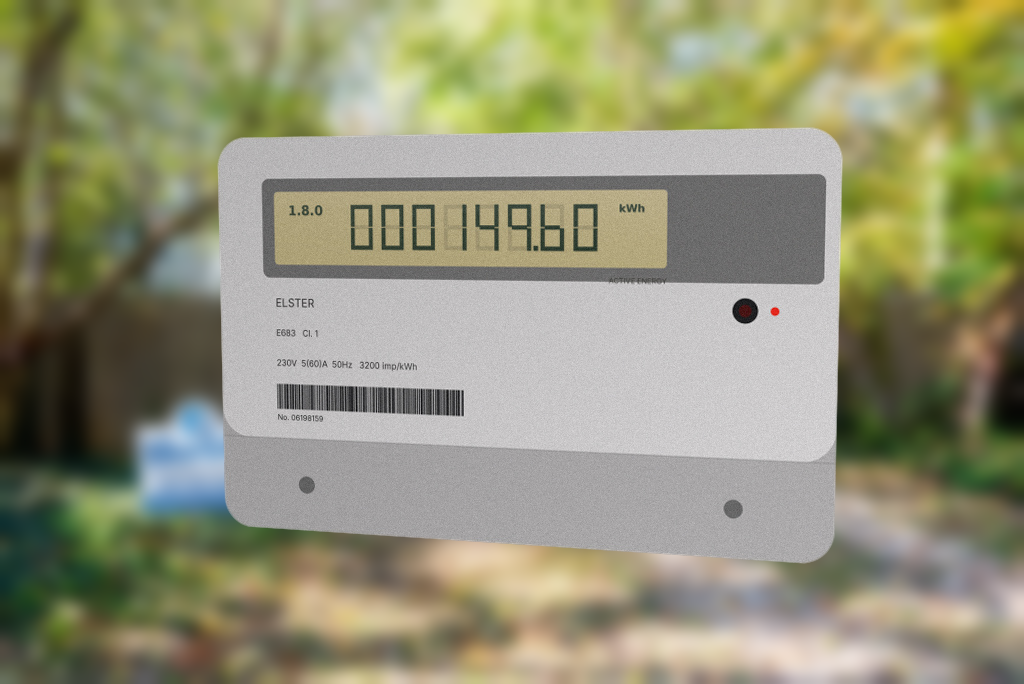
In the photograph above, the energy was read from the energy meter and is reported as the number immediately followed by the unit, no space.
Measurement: 149.60kWh
